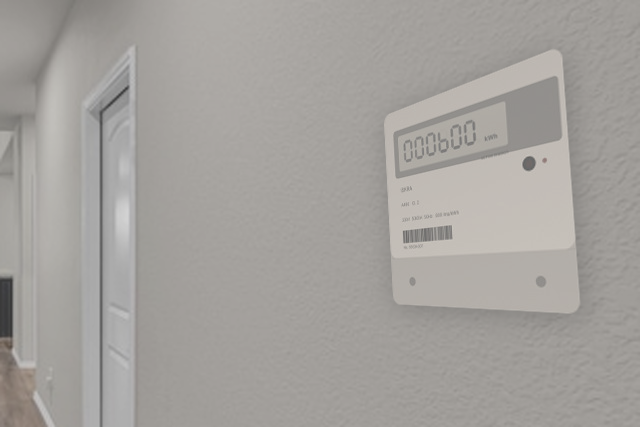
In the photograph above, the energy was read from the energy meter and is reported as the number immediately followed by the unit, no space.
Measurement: 600kWh
